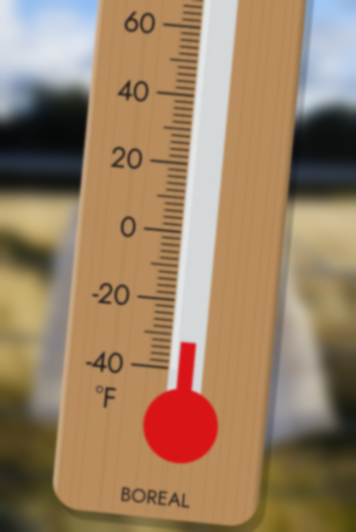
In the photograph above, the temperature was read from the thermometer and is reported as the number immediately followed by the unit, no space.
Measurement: -32°F
